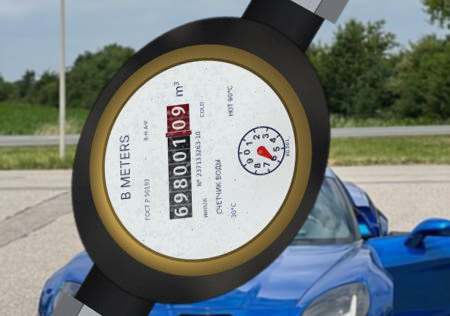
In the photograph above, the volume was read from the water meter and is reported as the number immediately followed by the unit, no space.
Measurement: 698001.096m³
